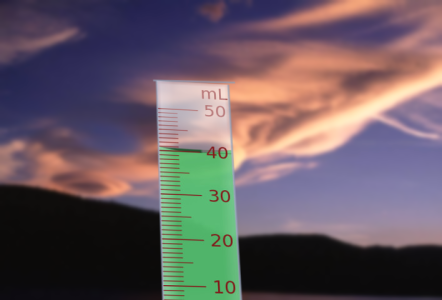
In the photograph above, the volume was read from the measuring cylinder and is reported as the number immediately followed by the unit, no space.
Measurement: 40mL
